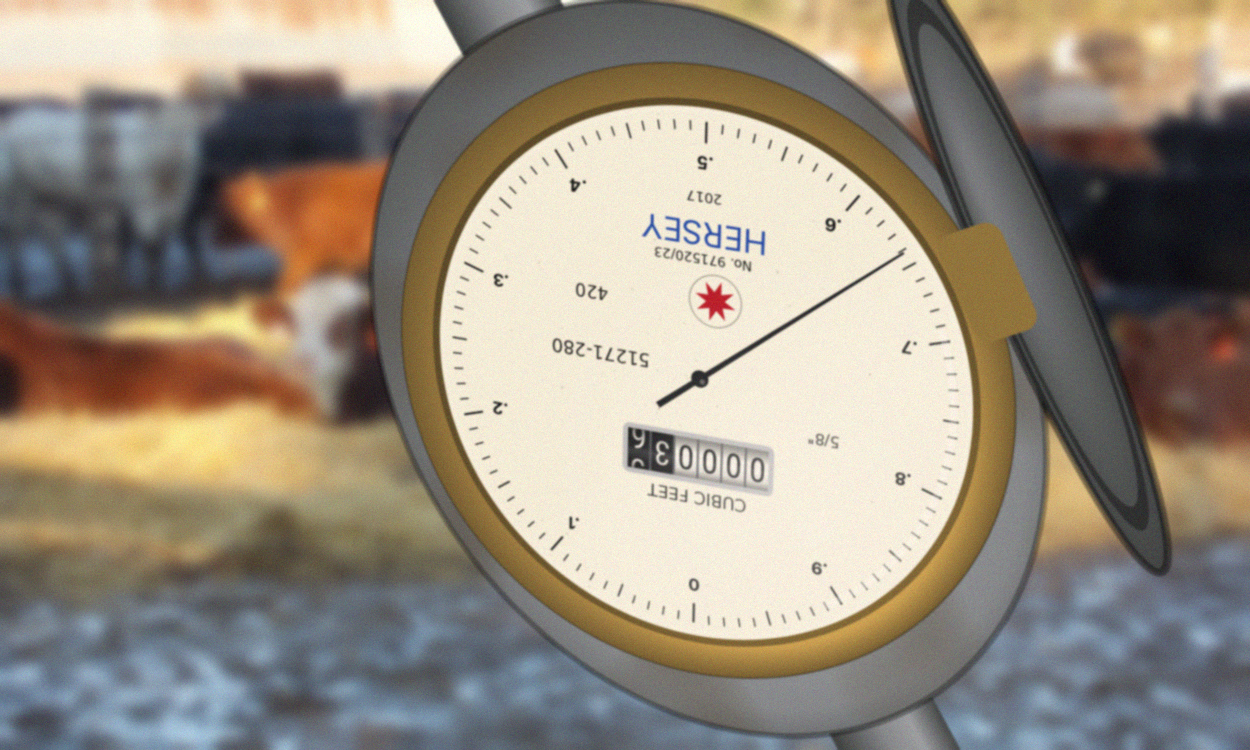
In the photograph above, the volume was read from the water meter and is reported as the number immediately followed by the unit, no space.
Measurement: 35.64ft³
